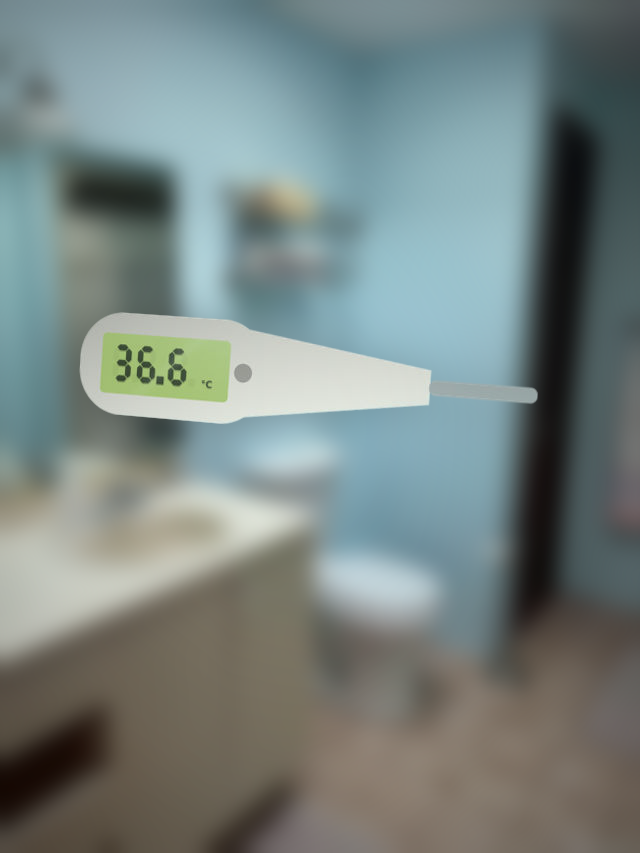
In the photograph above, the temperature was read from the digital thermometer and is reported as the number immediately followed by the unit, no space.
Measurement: 36.6°C
